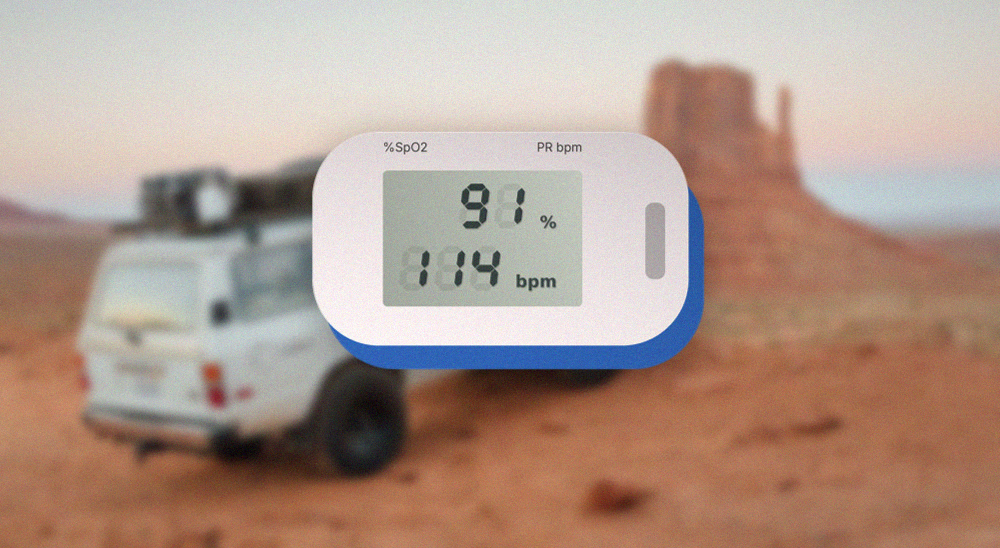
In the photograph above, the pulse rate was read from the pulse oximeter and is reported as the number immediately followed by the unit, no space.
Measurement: 114bpm
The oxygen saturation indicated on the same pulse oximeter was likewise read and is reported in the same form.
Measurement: 91%
